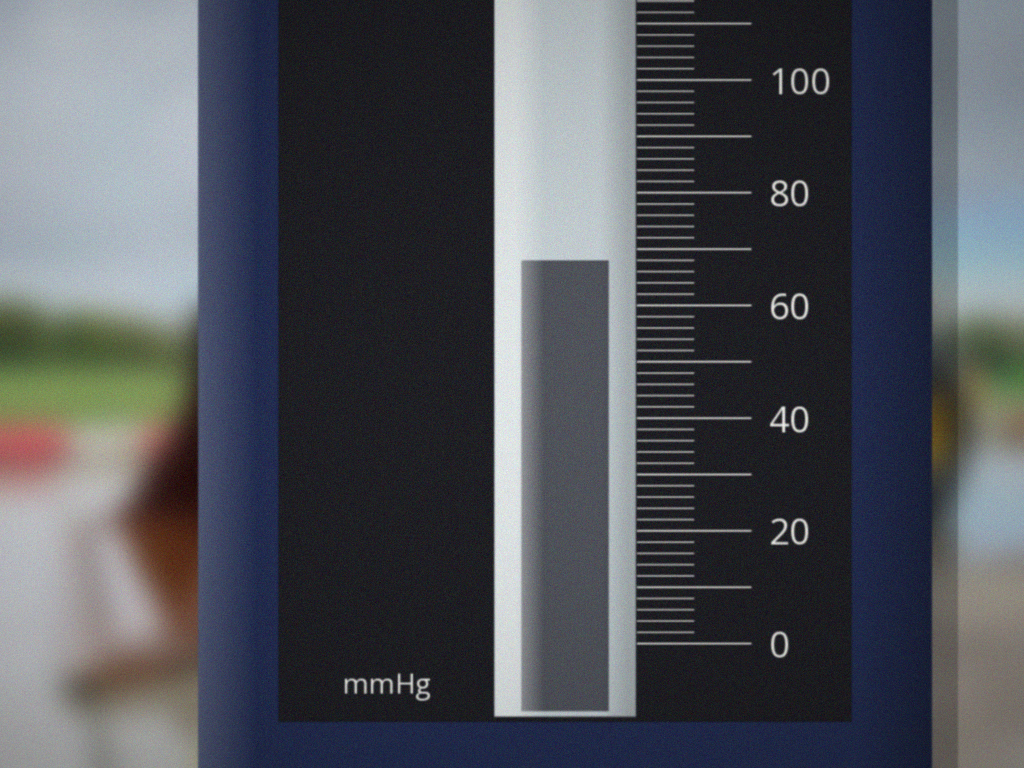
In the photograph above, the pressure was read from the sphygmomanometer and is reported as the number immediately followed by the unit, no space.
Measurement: 68mmHg
